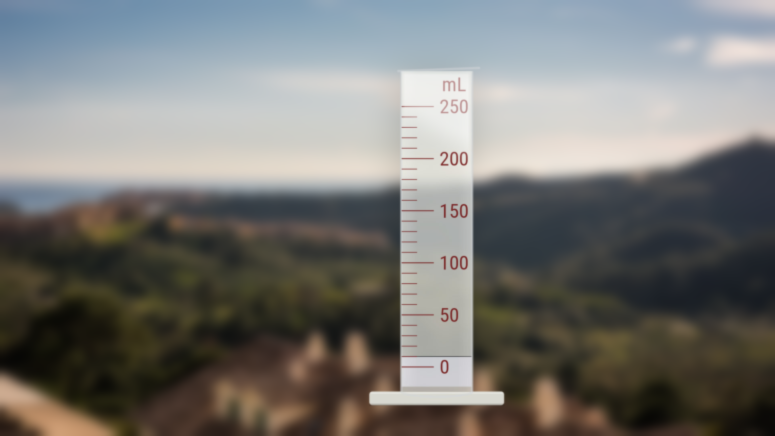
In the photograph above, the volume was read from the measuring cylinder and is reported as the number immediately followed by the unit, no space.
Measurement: 10mL
